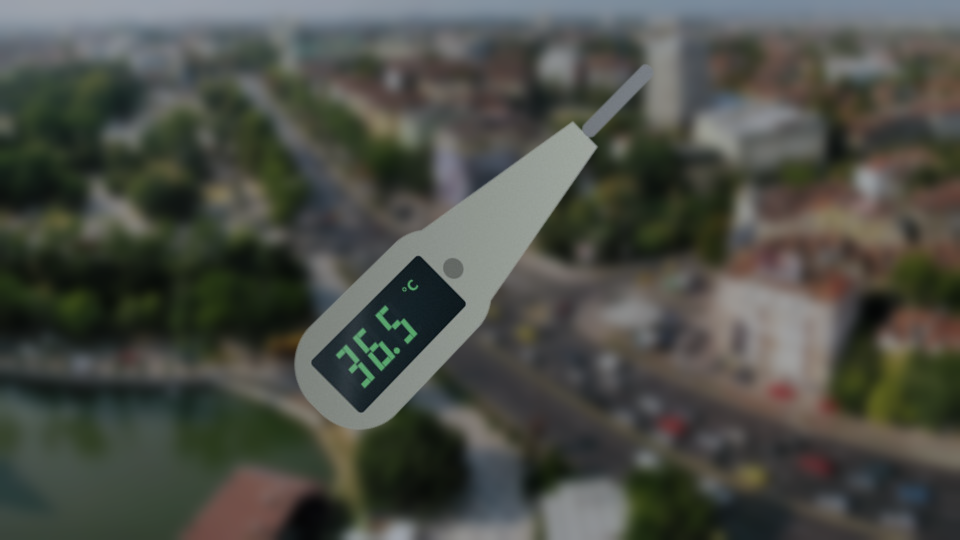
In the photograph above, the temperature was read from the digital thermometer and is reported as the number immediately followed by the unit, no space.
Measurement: 36.5°C
